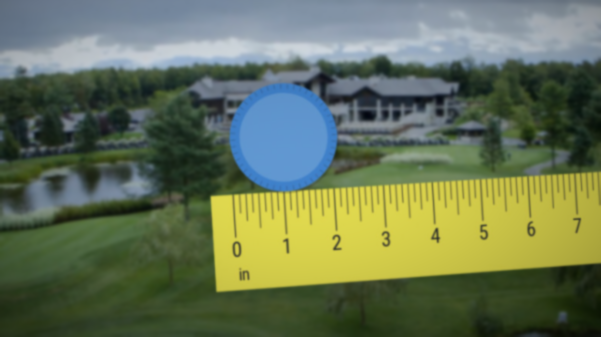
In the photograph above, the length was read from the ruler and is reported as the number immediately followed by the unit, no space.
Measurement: 2.125in
